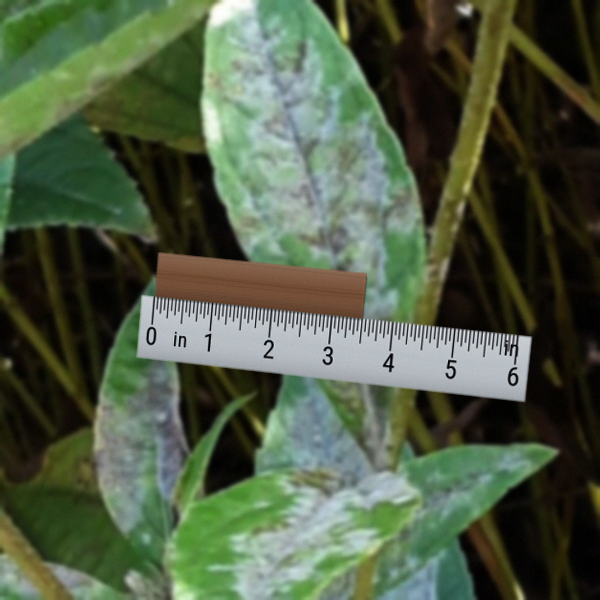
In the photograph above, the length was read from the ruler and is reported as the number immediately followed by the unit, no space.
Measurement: 3.5in
